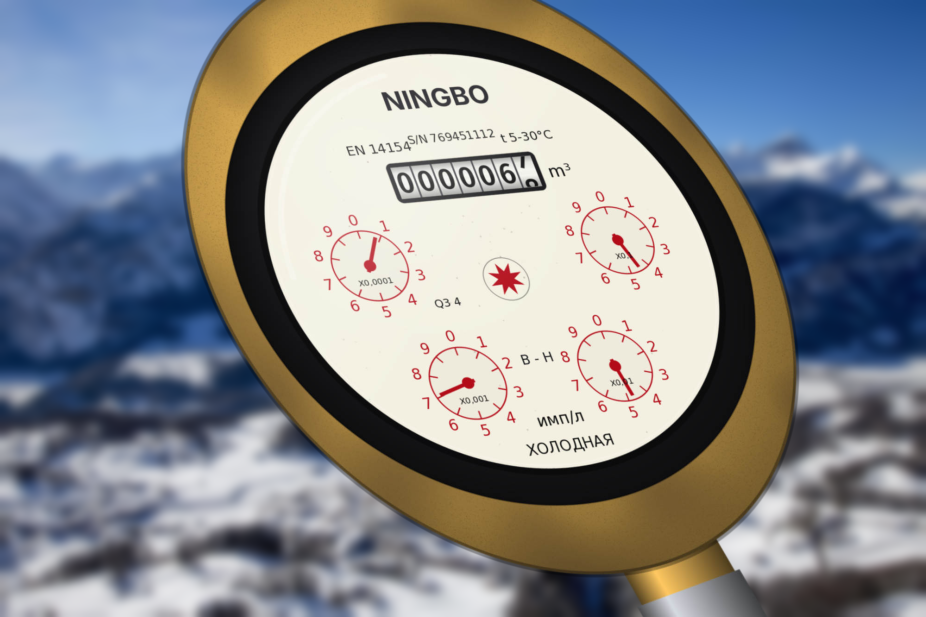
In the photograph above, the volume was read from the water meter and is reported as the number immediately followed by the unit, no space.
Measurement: 67.4470m³
